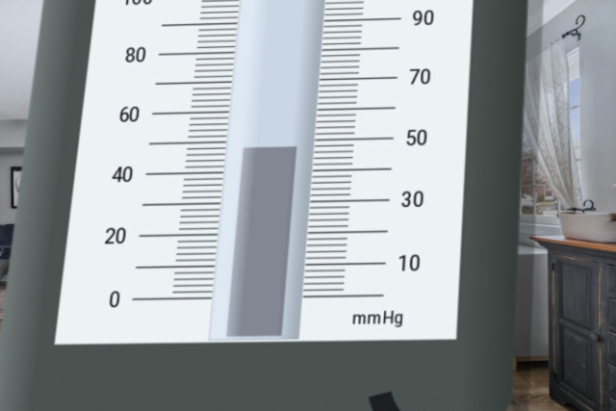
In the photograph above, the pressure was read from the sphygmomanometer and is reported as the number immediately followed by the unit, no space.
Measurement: 48mmHg
